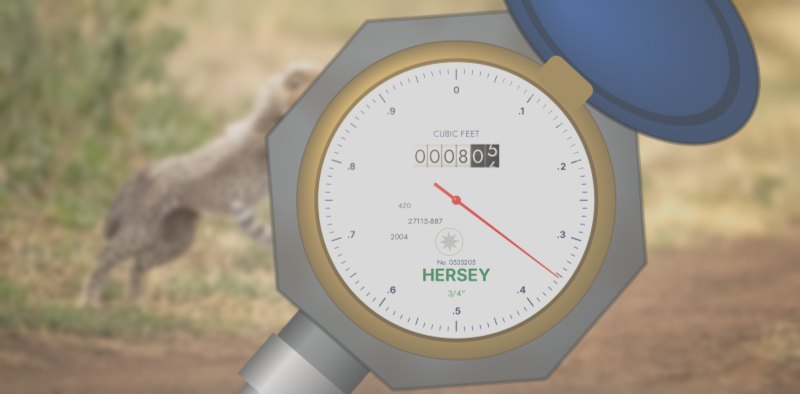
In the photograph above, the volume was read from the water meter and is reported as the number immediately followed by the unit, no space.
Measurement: 805.35ft³
